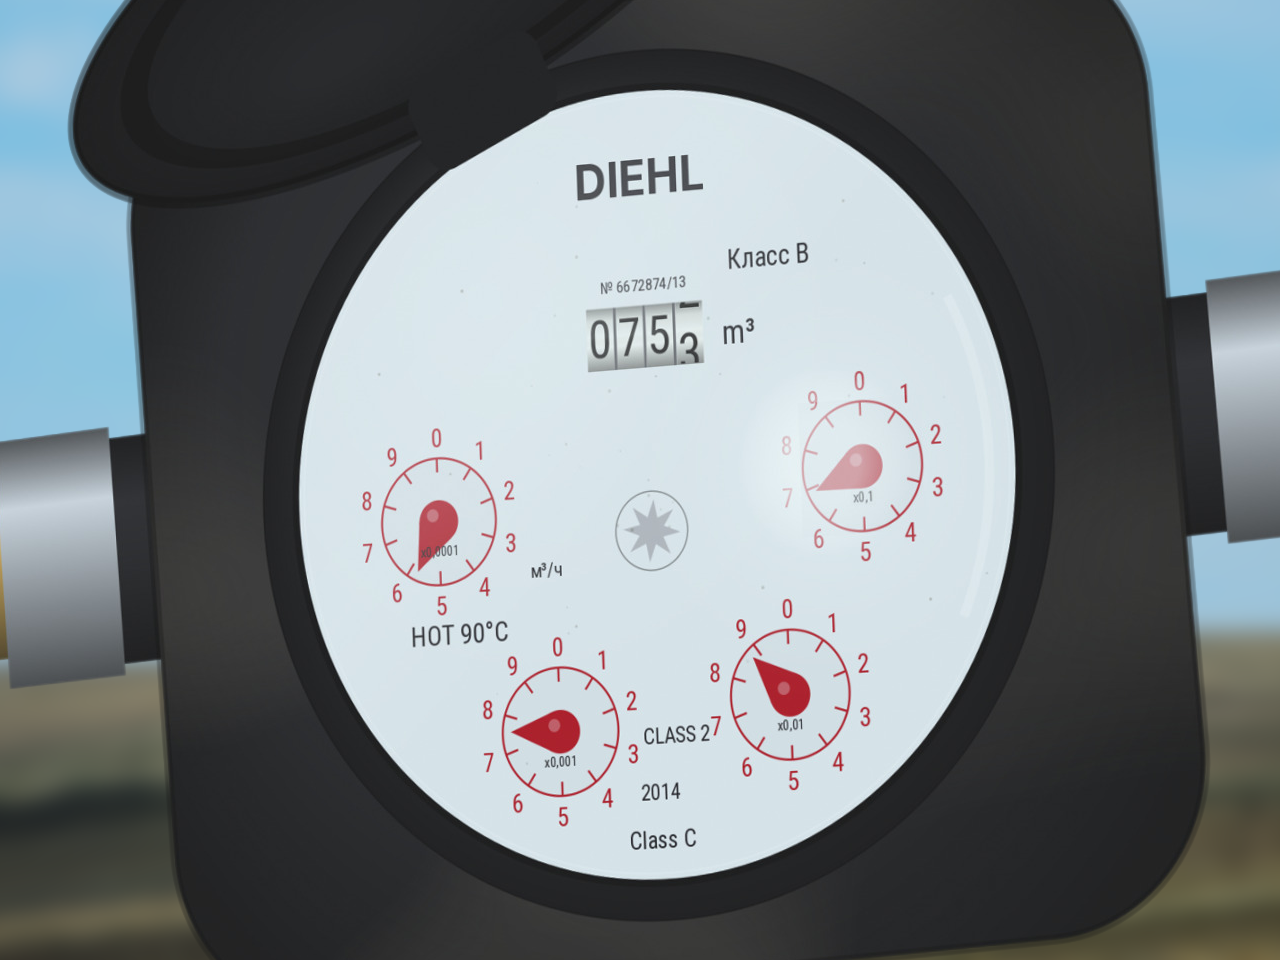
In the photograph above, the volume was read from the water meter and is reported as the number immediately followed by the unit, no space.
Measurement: 752.6875m³
